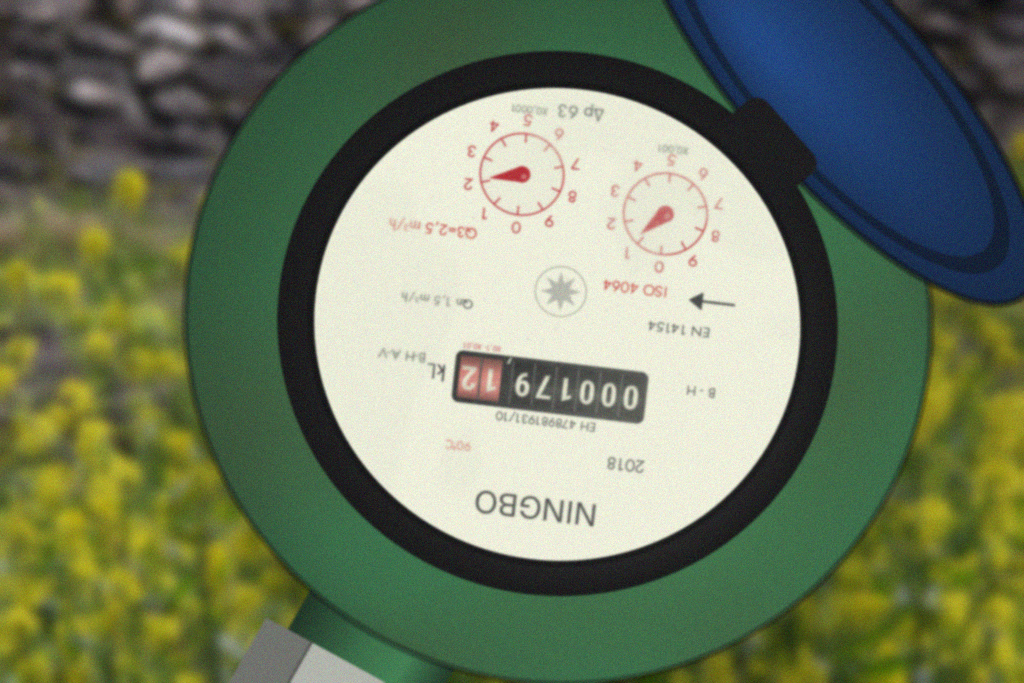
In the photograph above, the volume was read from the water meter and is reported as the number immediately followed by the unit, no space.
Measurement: 179.1212kL
